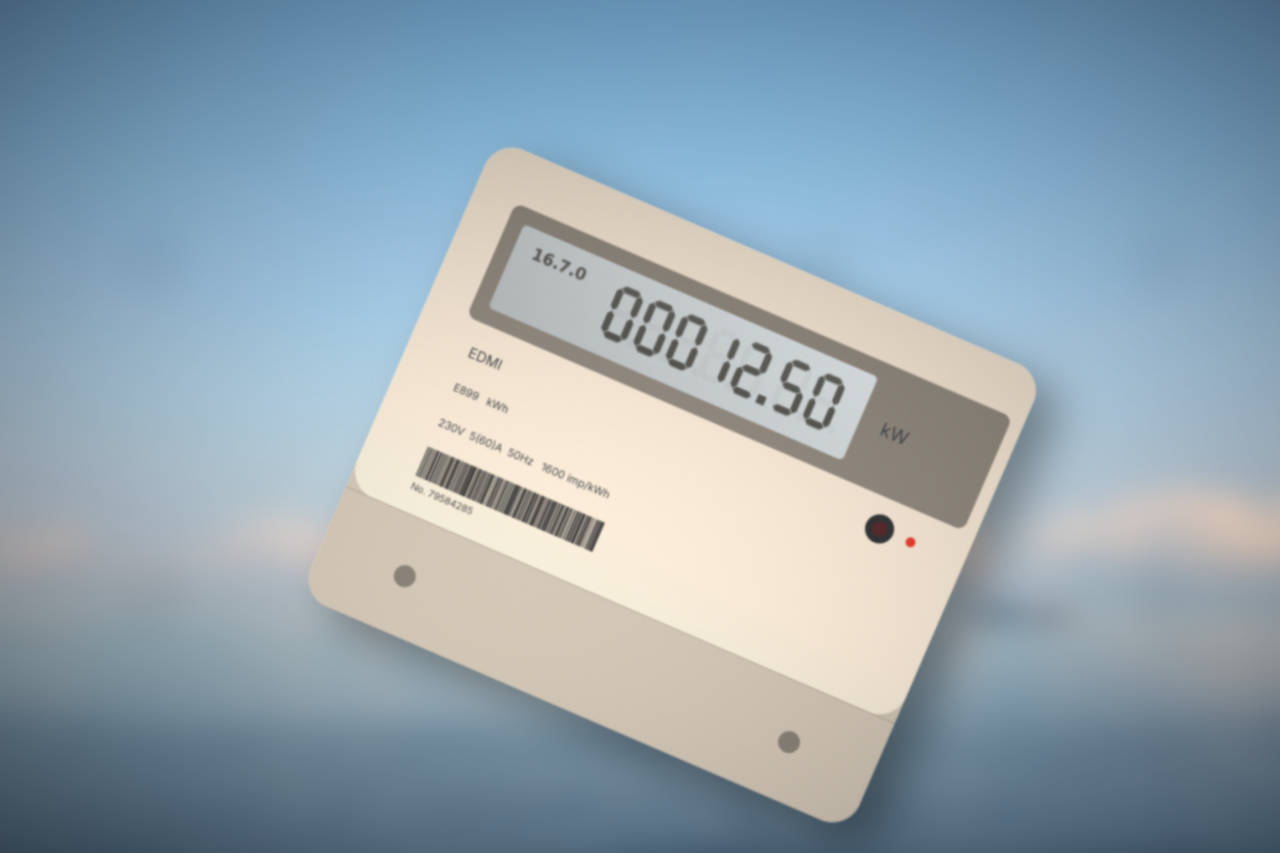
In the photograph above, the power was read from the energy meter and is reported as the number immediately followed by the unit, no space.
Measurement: 12.50kW
